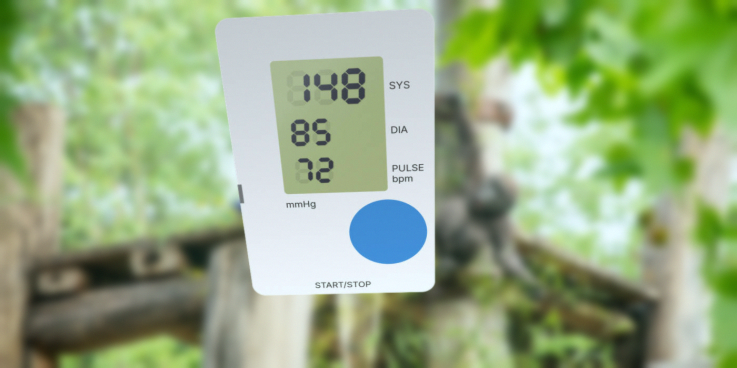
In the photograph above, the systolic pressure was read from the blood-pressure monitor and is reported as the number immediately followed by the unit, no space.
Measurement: 148mmHg
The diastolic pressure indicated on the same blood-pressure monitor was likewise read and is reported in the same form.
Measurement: 85mmHg
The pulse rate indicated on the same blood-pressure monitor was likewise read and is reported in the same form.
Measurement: 72bpm
